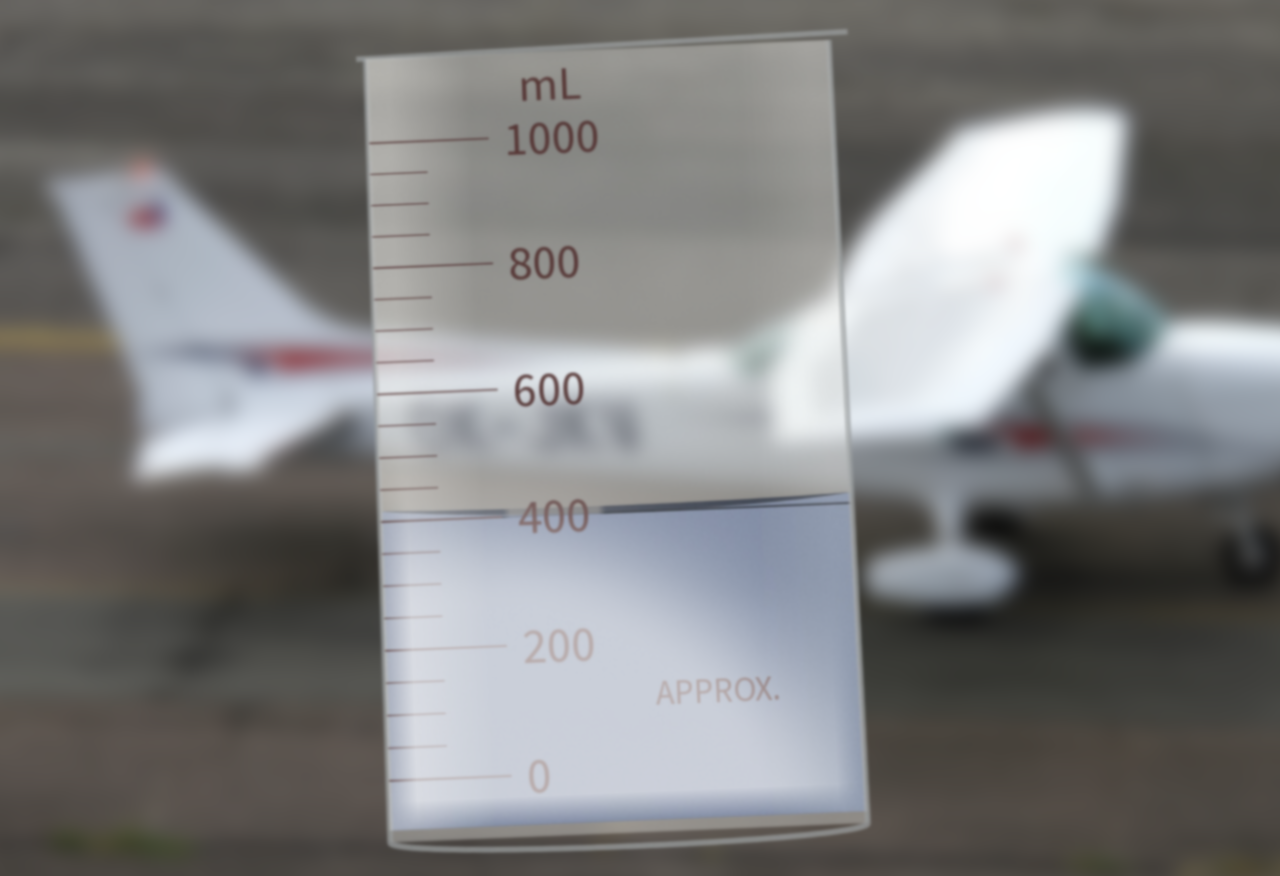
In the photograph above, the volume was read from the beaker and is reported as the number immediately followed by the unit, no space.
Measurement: 400mL
